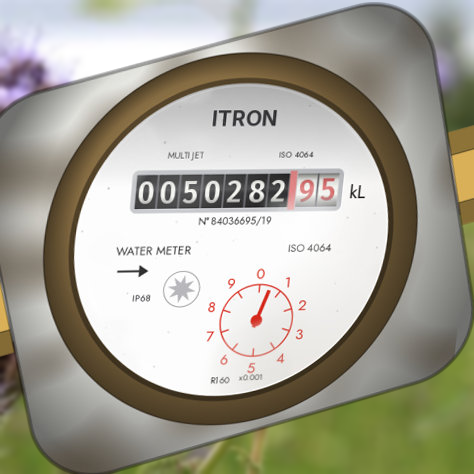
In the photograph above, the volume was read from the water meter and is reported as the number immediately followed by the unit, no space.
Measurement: 50282.950kL
